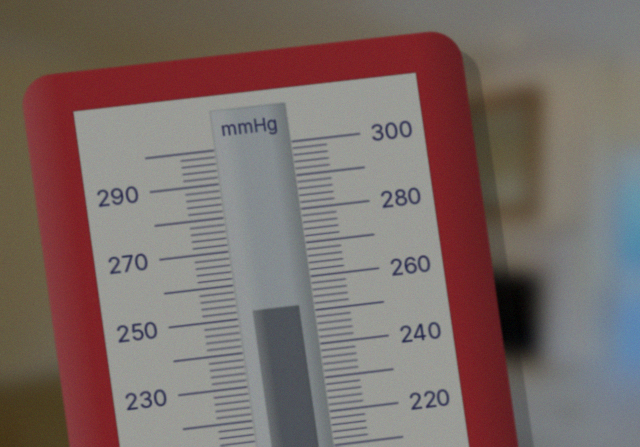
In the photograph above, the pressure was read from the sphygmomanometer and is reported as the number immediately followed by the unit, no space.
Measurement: 252mmHg
